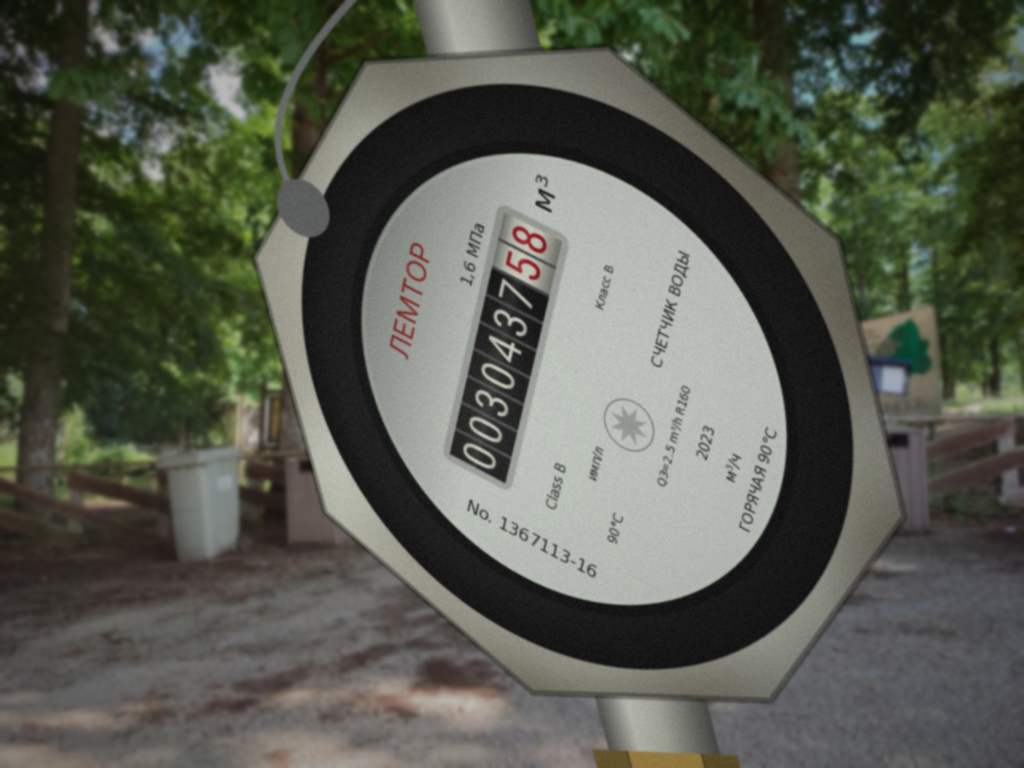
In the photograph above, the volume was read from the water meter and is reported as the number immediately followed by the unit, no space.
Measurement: 30437.58m³
